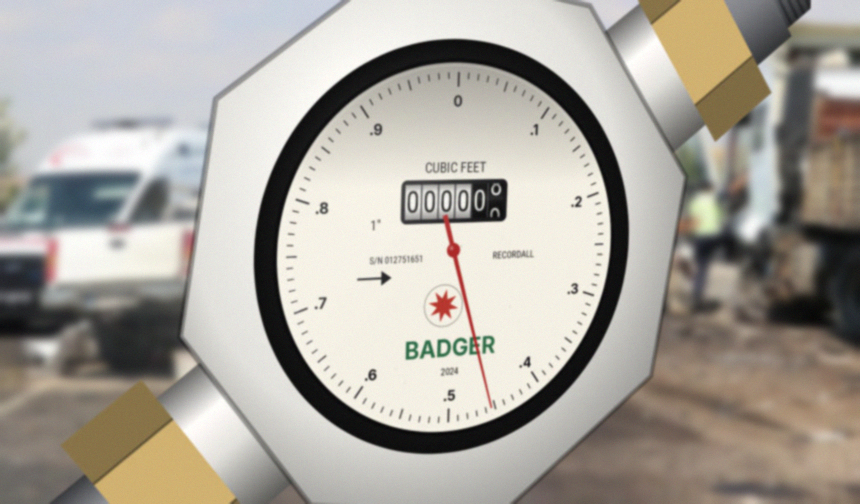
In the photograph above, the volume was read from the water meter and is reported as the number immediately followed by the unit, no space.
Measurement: 8.45ft³
